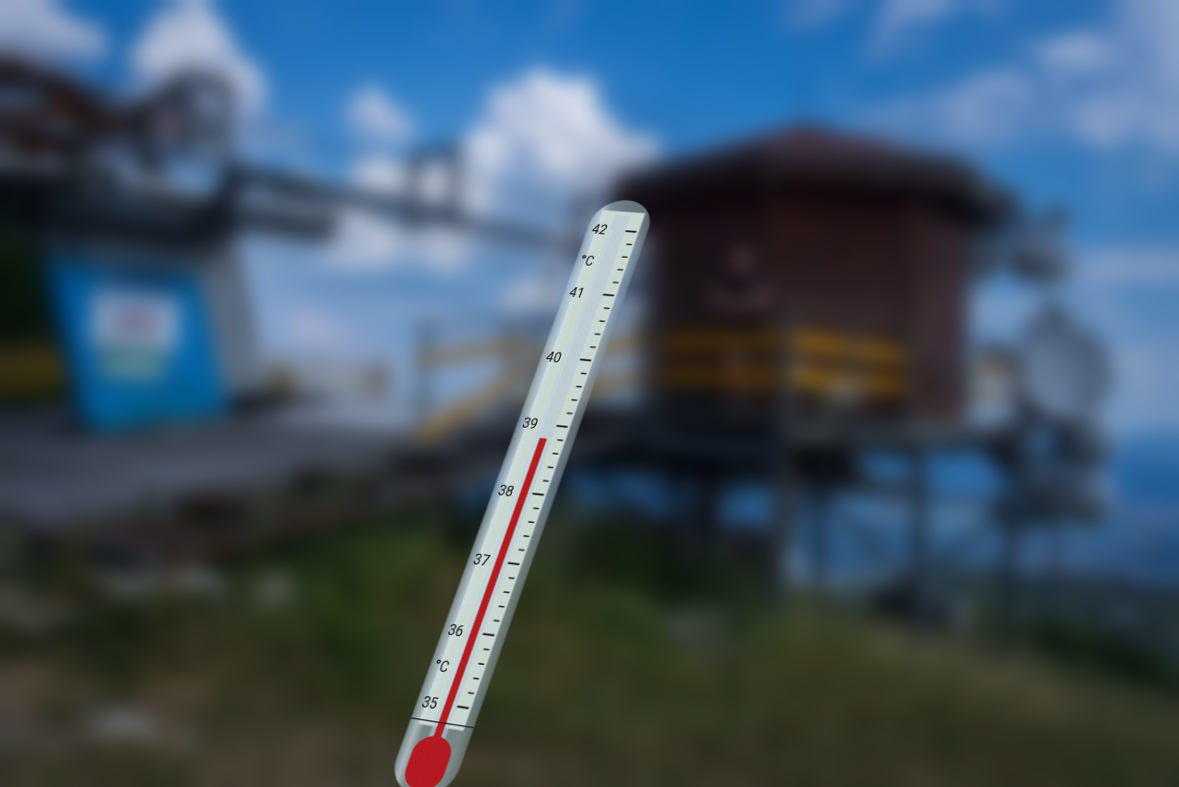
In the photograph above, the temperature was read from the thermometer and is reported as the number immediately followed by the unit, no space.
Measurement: 38.8°C
